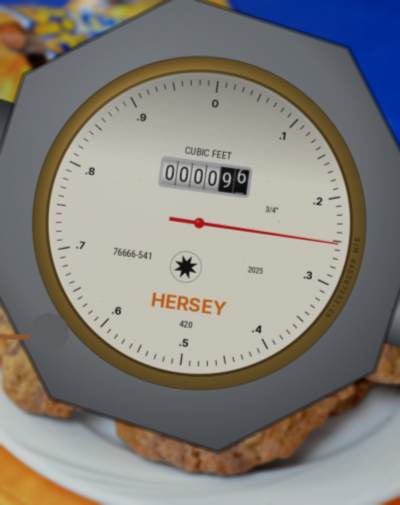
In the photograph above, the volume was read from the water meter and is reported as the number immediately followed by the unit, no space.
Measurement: 96.25ft³
